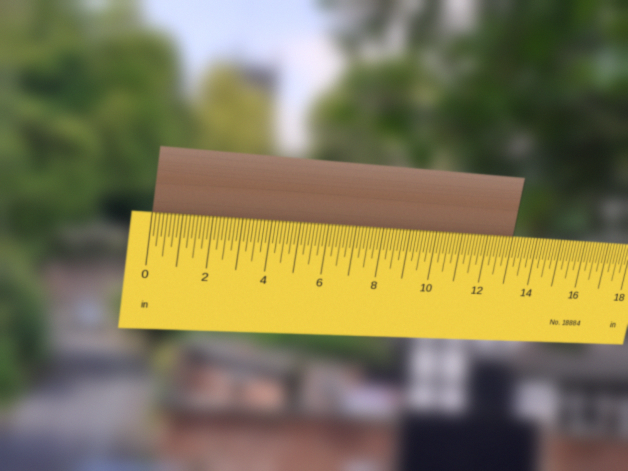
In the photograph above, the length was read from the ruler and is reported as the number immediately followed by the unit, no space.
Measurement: 13in
